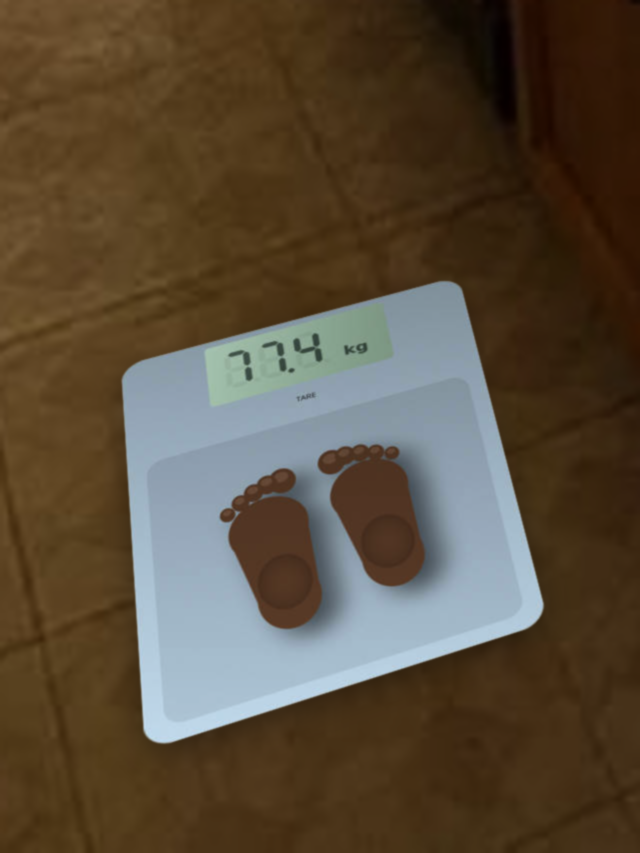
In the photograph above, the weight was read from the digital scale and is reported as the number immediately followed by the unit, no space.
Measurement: 77.4kg
